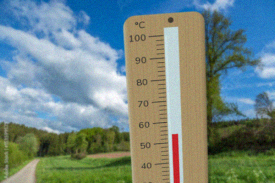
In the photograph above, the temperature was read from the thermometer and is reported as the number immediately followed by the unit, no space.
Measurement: 54°C
